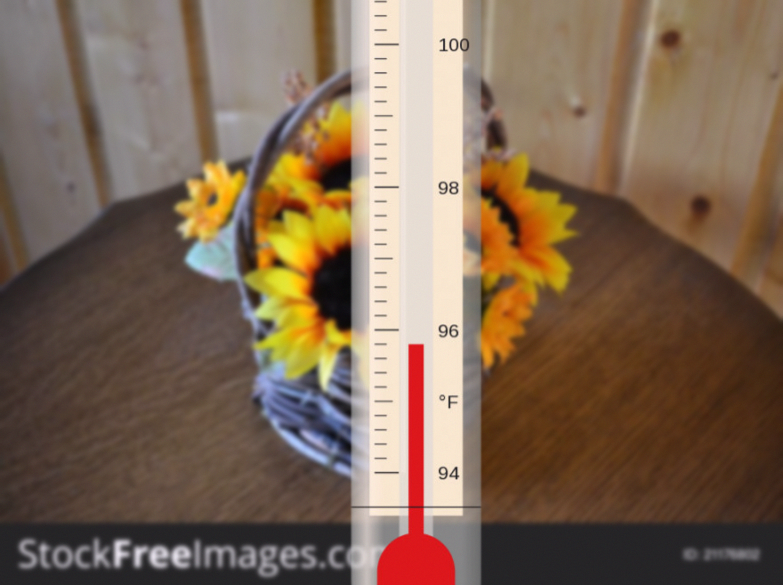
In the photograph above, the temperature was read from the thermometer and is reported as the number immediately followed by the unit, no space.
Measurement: 95.8°F
